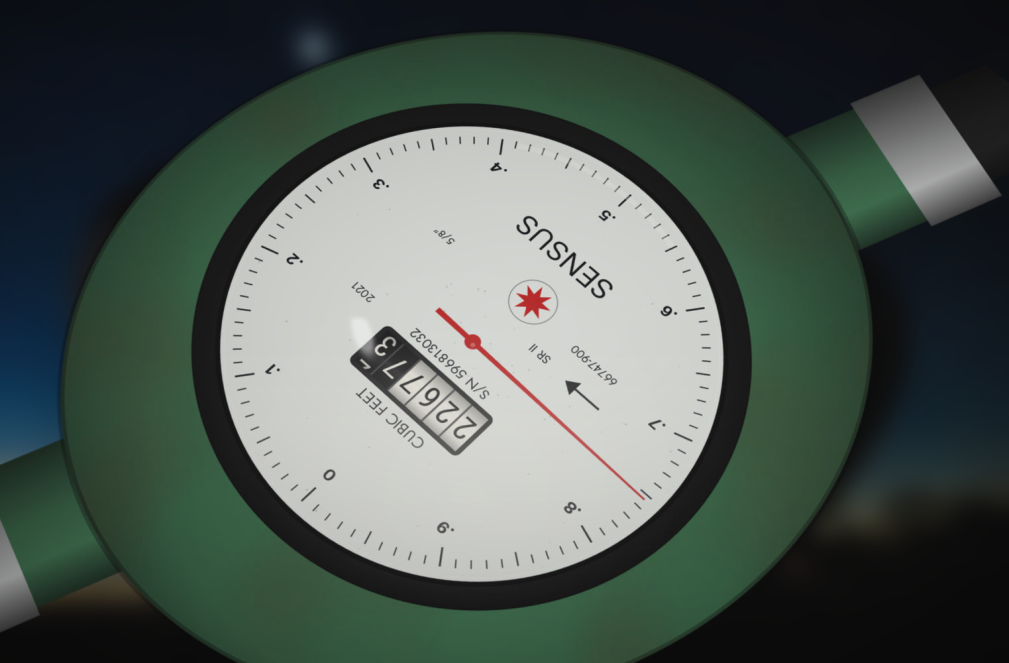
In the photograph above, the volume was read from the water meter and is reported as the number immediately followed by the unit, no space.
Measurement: 226772.75ft³
